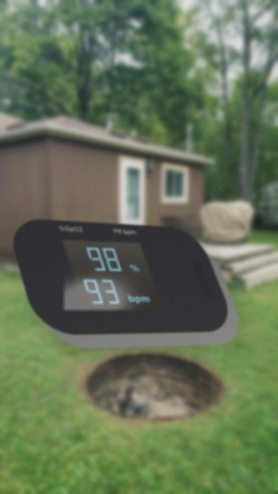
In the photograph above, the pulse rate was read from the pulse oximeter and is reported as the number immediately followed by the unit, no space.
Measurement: 93bpm
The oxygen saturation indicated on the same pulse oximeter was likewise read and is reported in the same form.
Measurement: 98%
